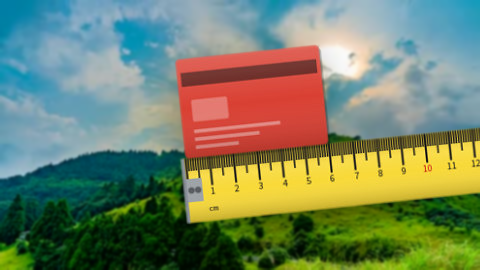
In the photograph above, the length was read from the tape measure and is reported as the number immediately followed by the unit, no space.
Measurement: 6cm
